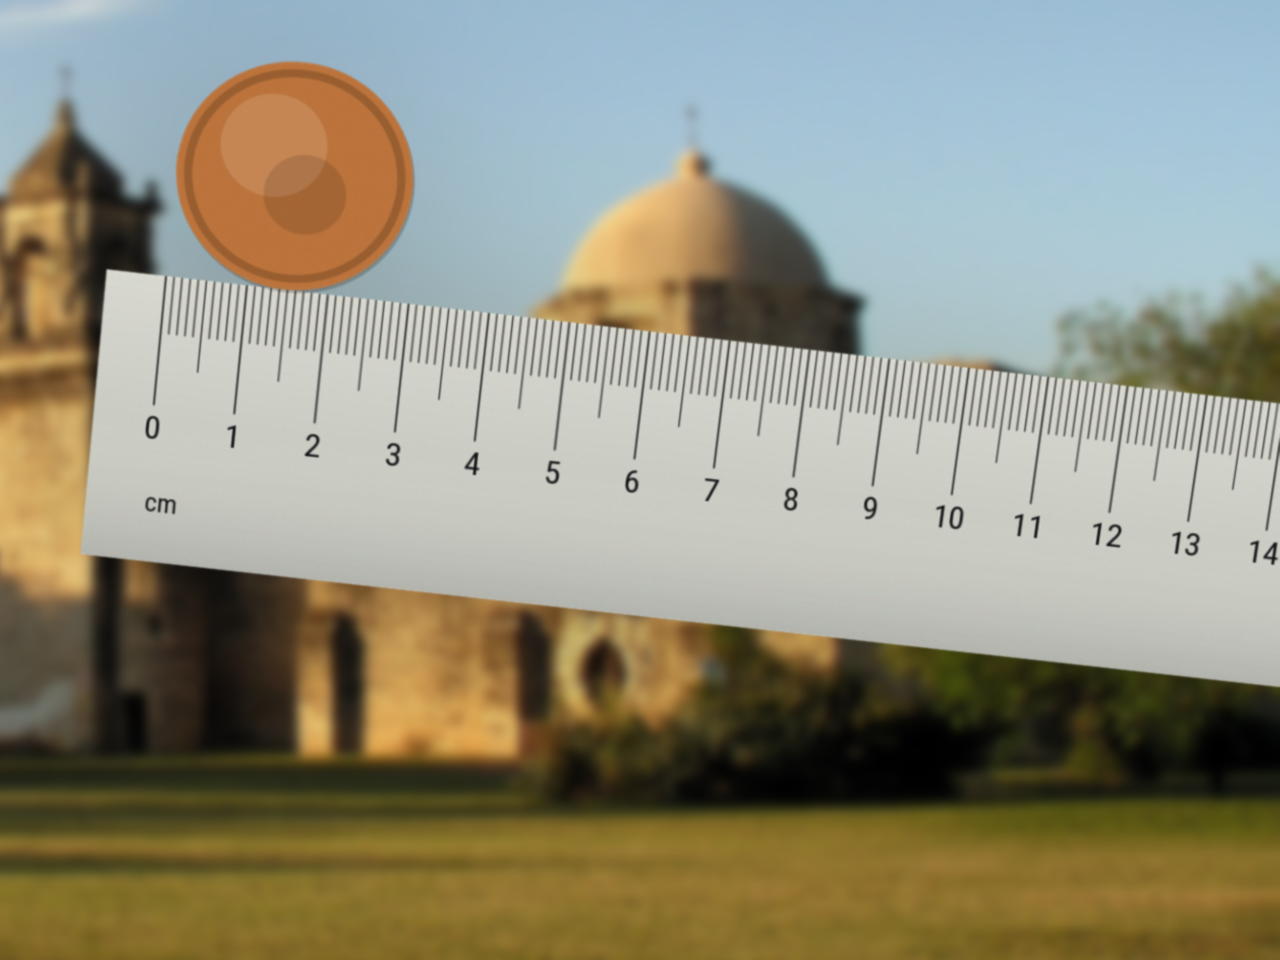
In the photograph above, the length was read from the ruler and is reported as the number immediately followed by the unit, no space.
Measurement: 2.9cm
